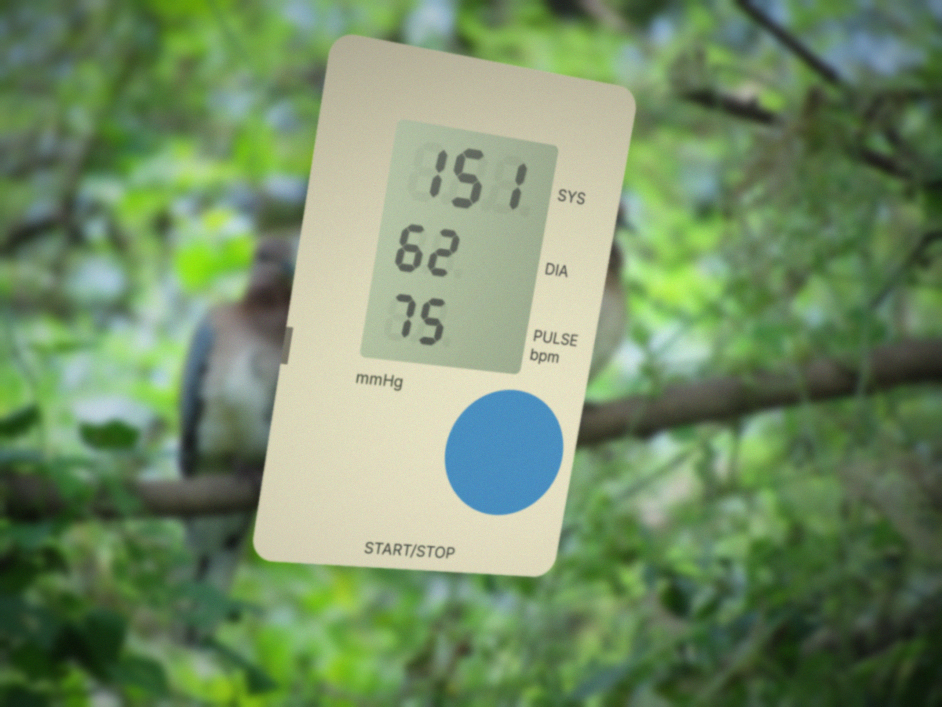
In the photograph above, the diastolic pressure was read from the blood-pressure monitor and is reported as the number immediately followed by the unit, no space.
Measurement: 62mmHg
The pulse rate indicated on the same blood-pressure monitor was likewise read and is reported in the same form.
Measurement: 75bpm
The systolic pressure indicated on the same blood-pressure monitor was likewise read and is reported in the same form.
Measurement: 151mmHg
